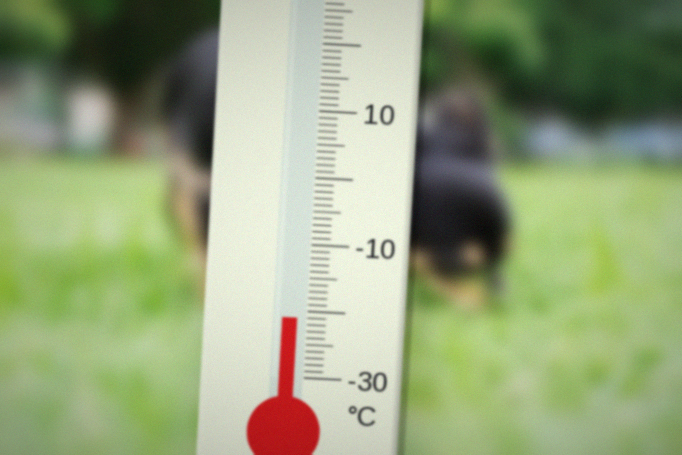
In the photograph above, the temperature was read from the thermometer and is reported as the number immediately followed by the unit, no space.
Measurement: -21°C
